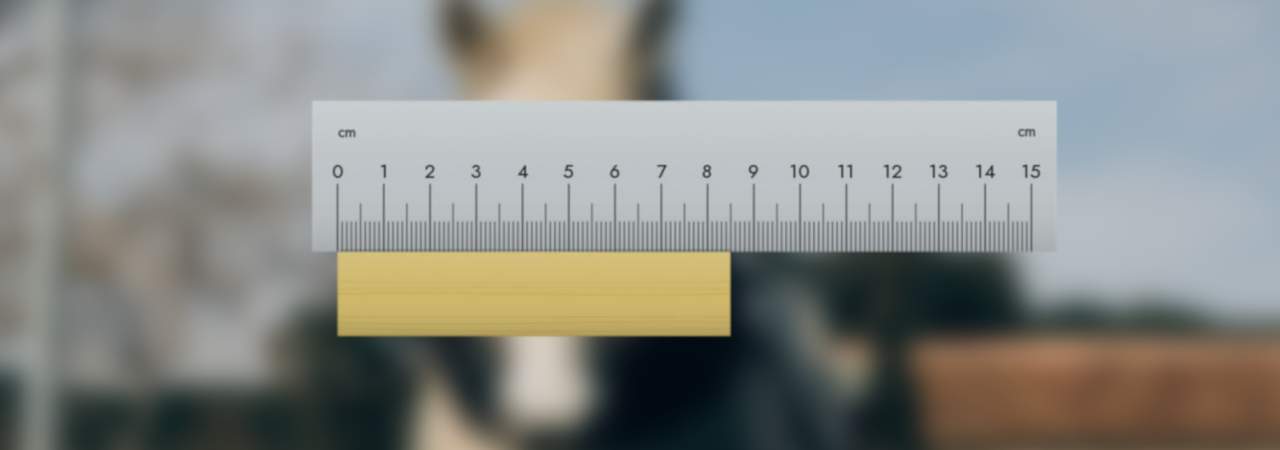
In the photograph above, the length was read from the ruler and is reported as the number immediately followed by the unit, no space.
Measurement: 8.5cm
